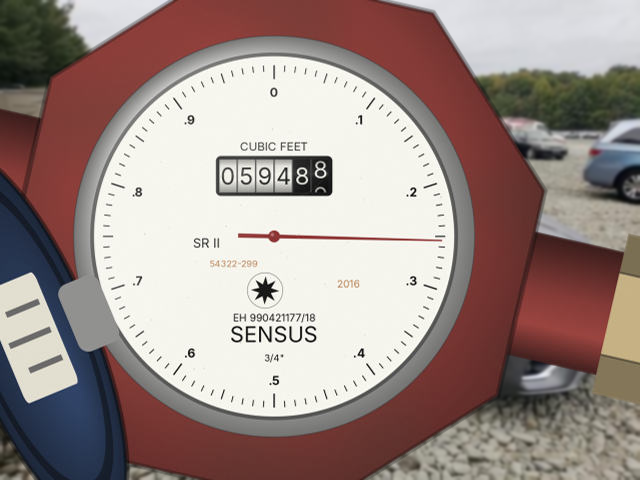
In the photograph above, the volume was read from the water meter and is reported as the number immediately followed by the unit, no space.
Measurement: 59488.25ft³
